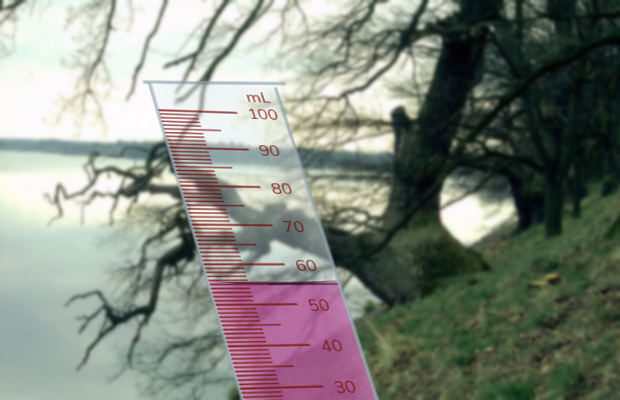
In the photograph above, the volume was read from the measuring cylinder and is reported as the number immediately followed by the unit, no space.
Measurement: 55mL
